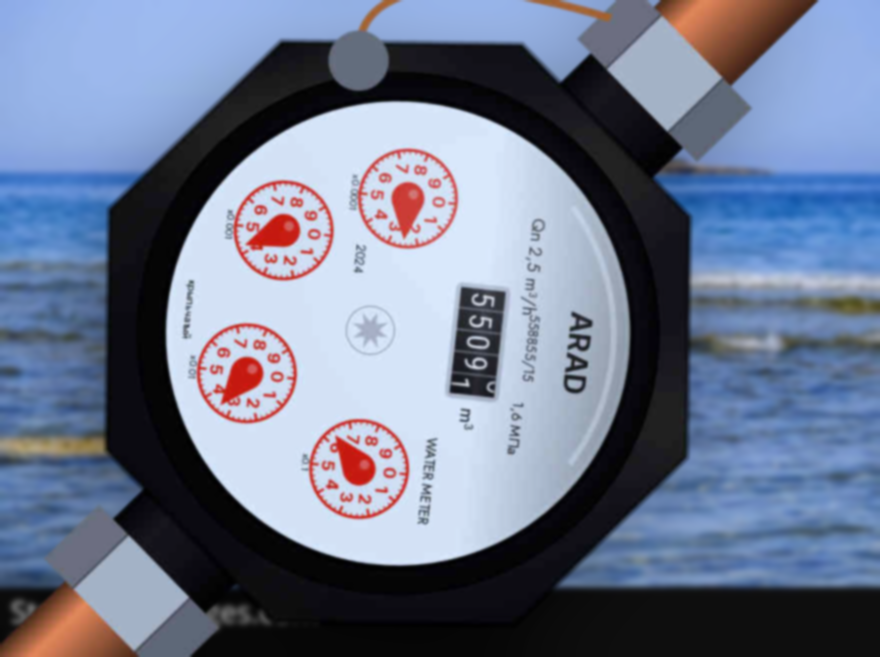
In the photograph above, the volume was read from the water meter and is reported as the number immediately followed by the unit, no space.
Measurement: 55090.6342m³
